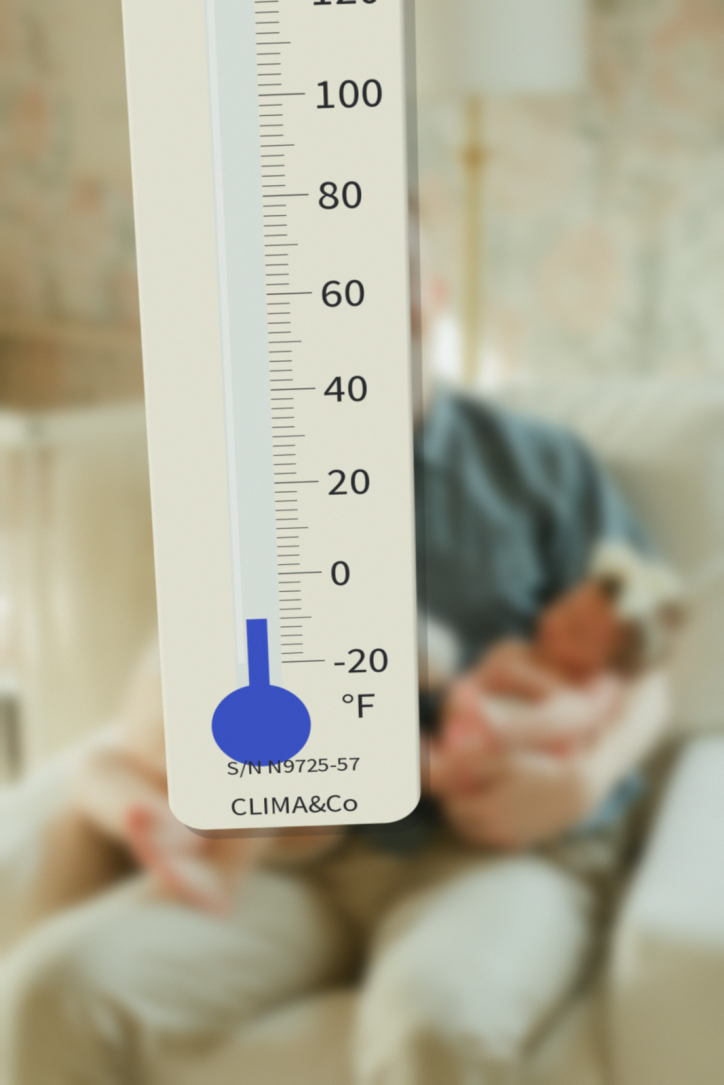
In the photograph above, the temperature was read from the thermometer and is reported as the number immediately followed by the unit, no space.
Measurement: -10°F
